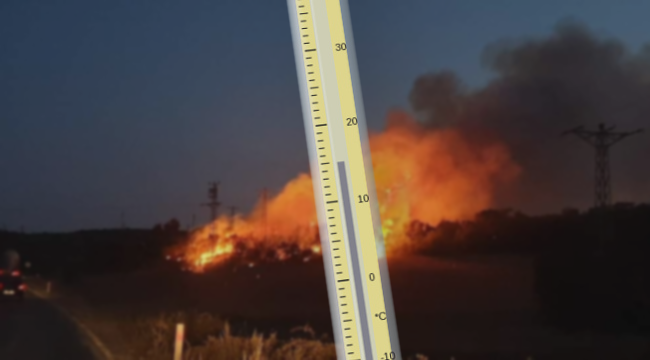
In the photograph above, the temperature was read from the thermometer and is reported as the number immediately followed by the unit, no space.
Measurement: 15°C
